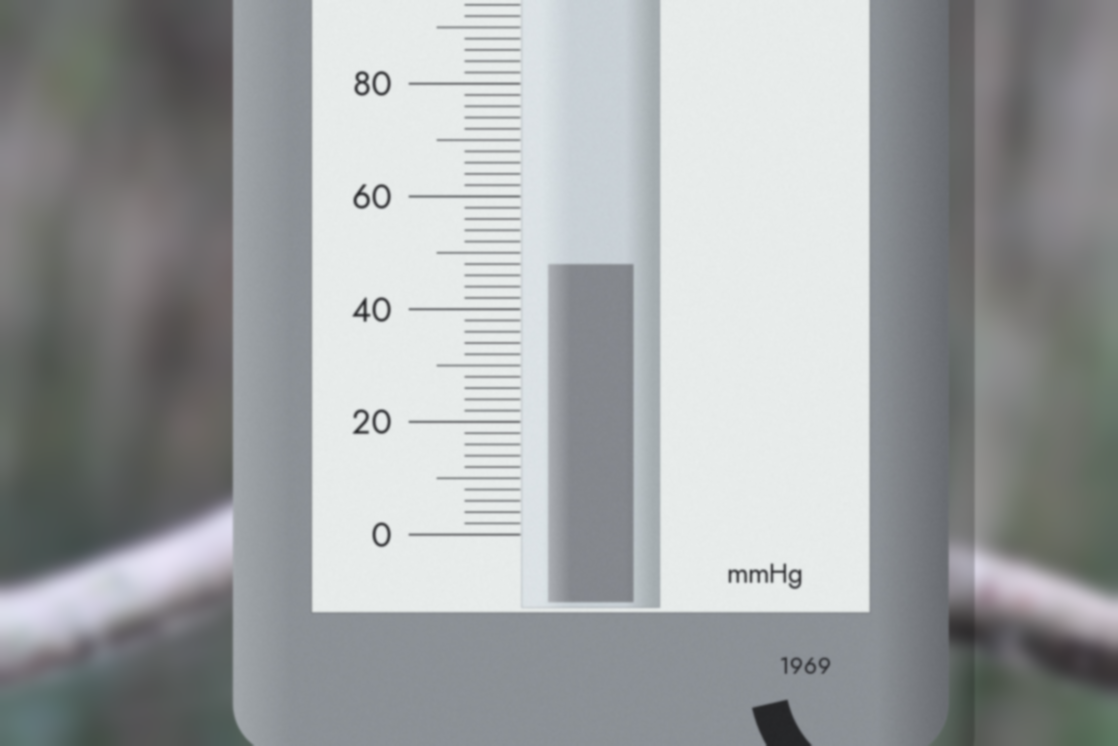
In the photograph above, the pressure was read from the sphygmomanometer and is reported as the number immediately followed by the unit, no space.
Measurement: 48mmHg
